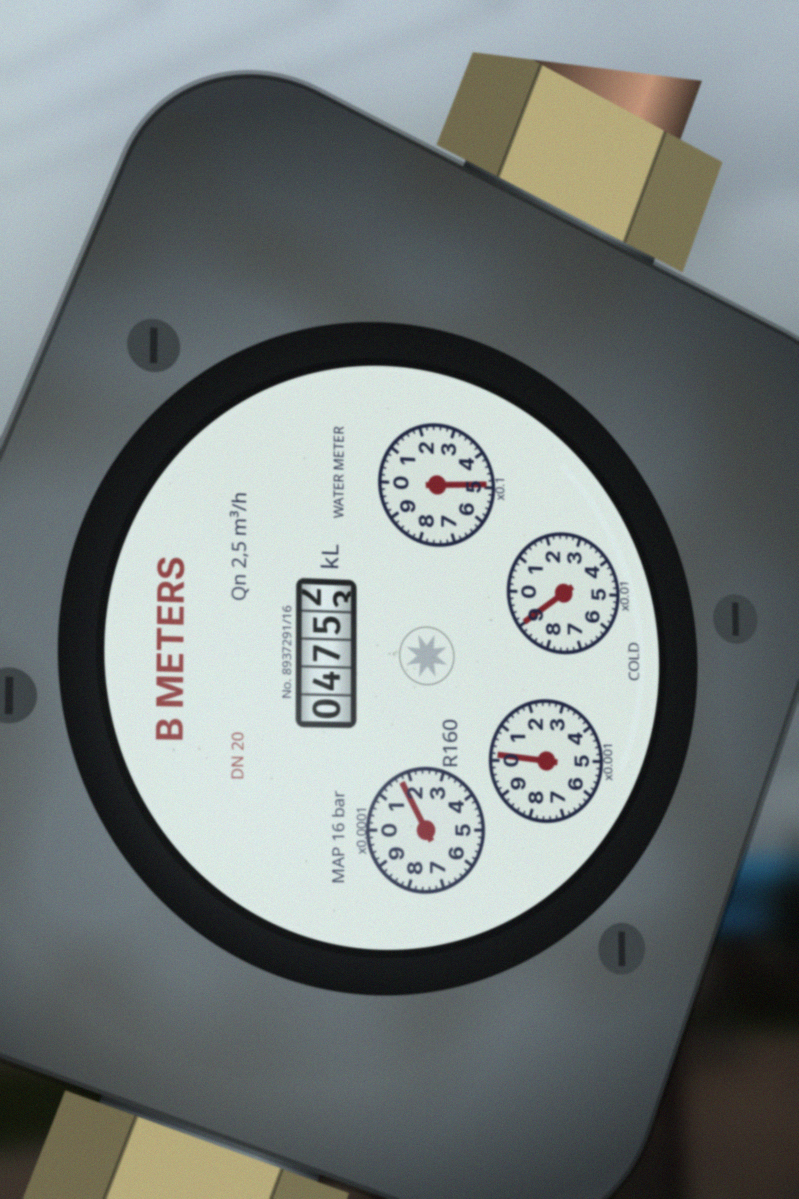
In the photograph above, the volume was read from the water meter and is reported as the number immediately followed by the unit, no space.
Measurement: 4752.4901kL
